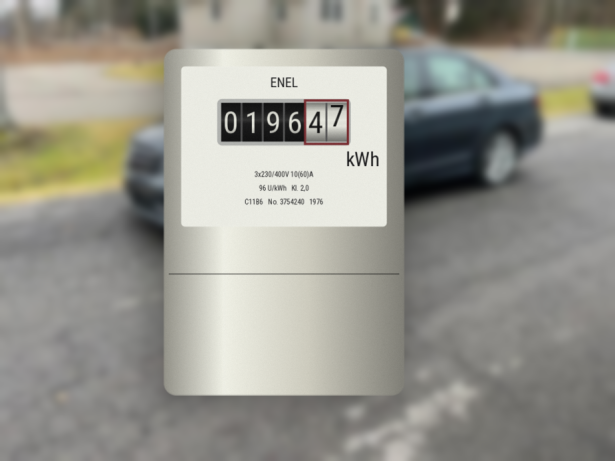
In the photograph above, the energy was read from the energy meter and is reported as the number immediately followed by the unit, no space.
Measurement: 196.47kWh
